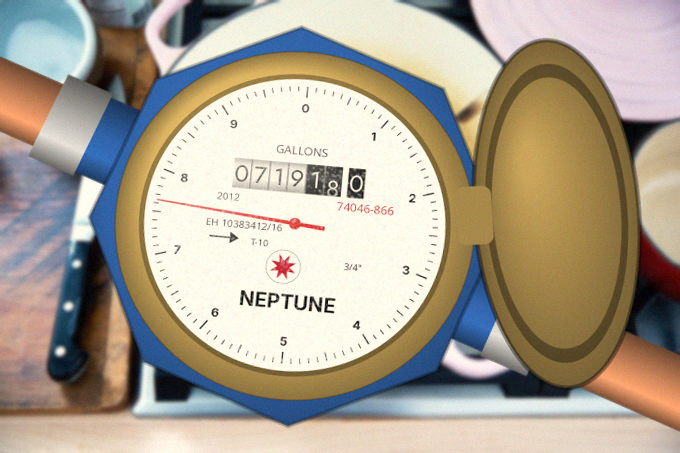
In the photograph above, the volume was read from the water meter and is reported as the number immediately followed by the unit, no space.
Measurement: 719177.6gal
